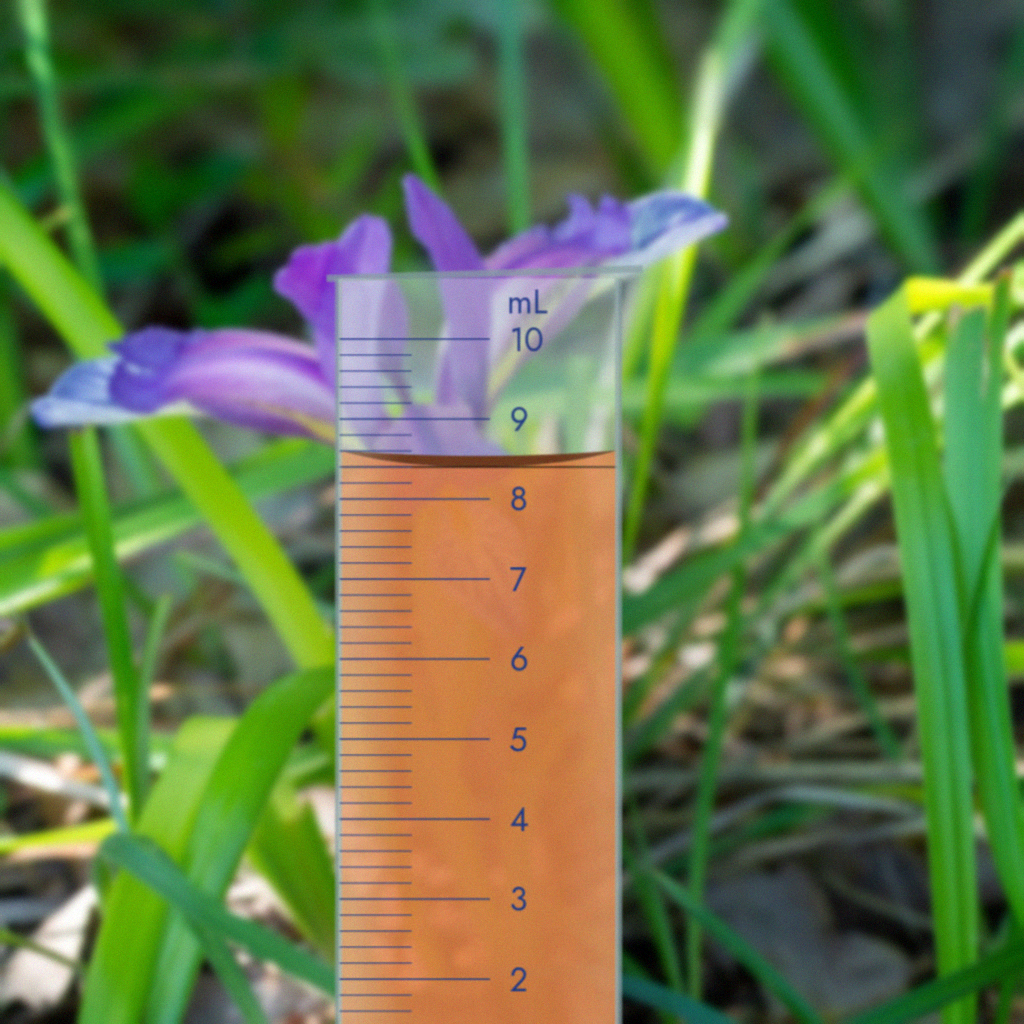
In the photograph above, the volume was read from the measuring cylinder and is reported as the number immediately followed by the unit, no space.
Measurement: 8.4mL
